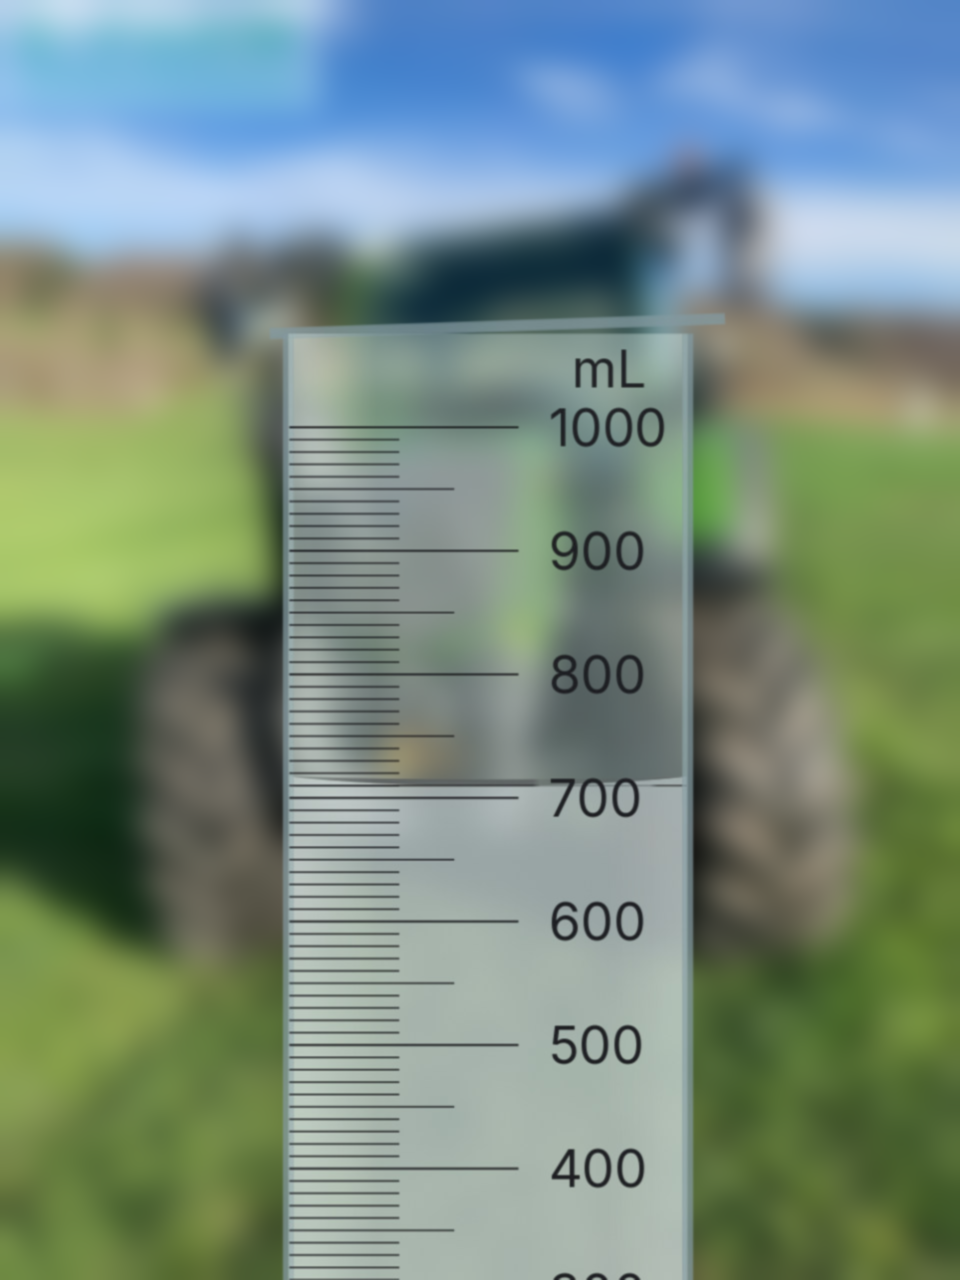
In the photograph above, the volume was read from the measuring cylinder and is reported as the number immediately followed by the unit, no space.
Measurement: 710mL
